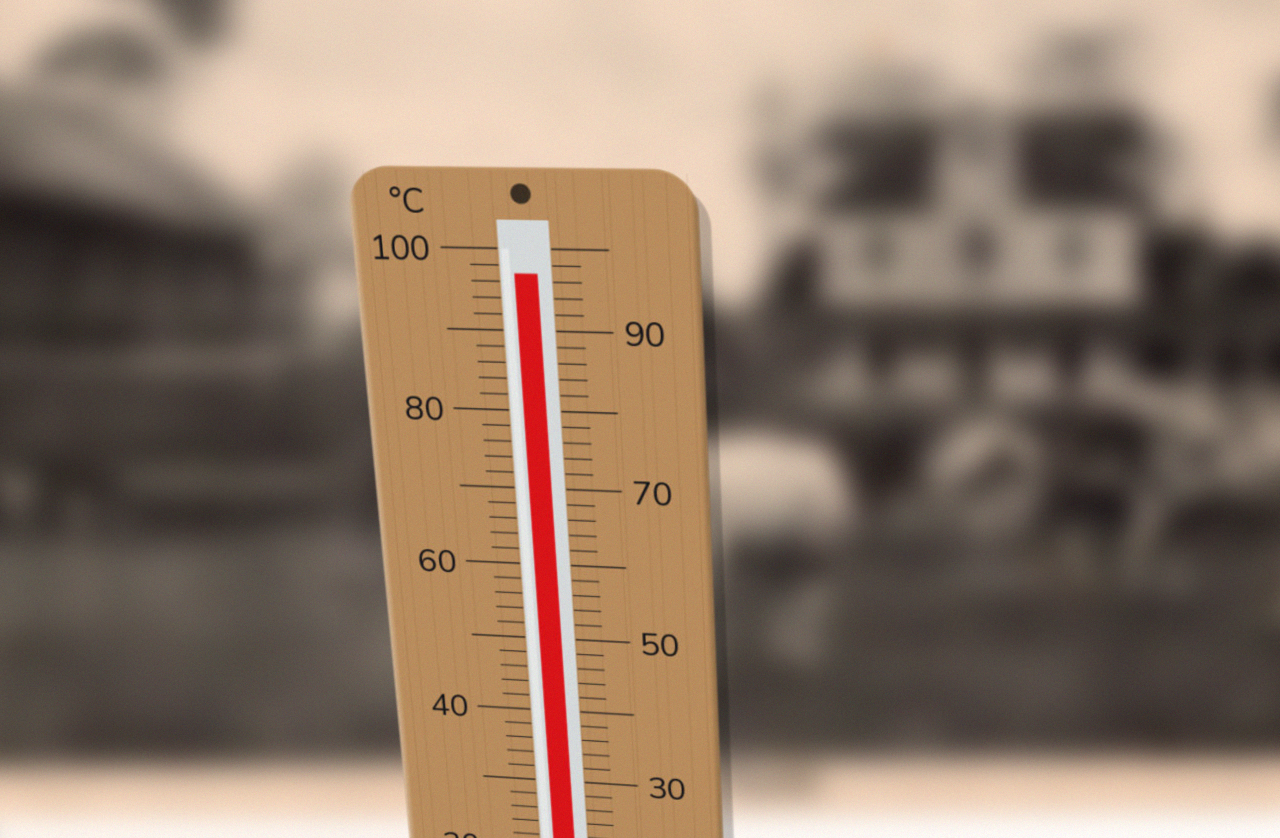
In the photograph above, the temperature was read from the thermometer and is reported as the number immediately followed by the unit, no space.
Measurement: 97°C
